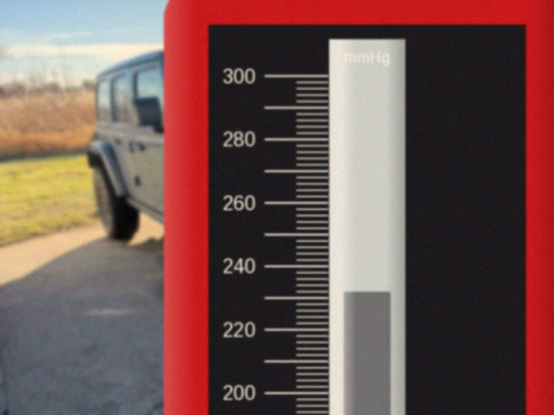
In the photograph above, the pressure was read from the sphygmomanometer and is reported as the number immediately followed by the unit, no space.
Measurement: 232mmHg
